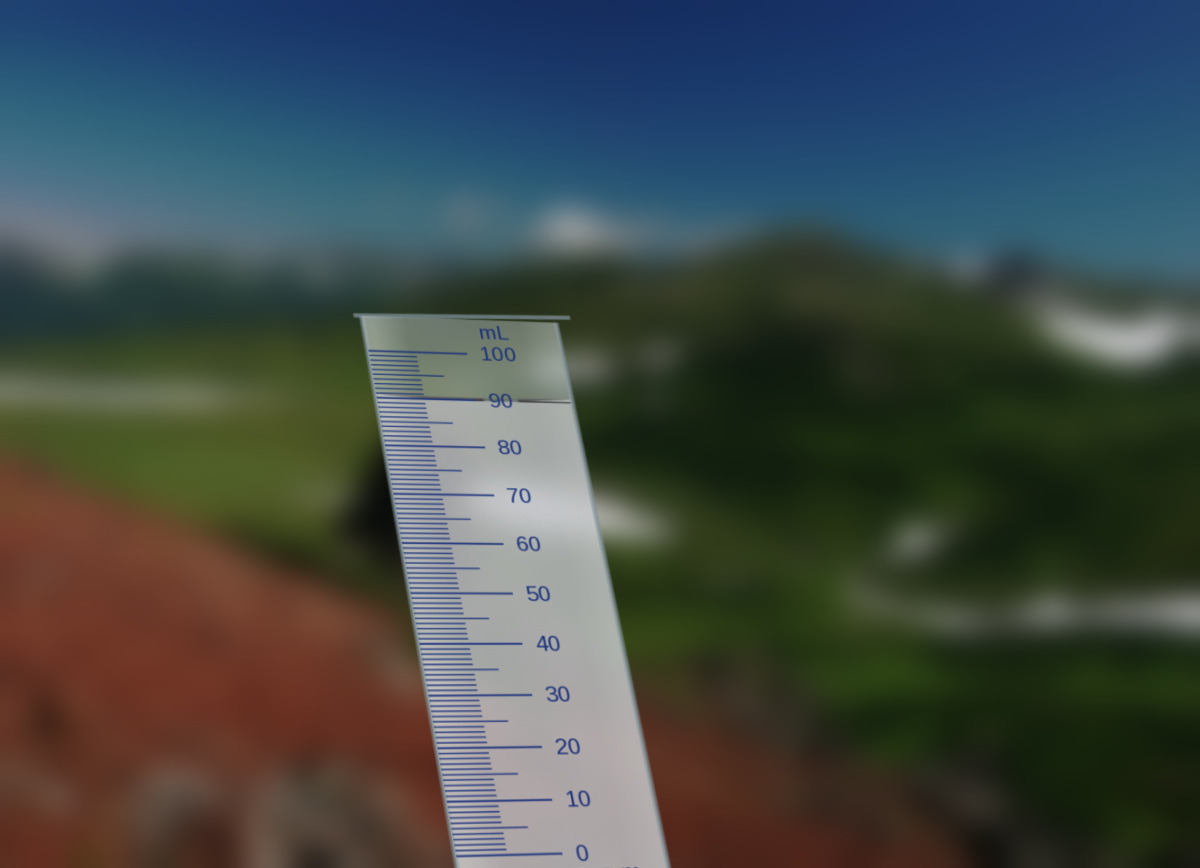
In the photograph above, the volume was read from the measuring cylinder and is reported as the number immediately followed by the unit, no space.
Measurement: 90mL
